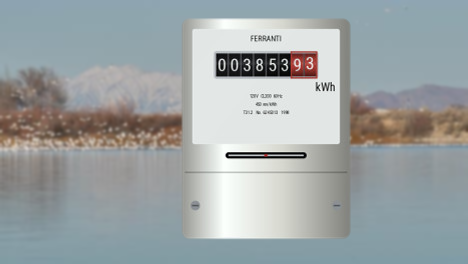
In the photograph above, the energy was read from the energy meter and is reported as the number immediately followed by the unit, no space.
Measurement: 3853.93kWh
